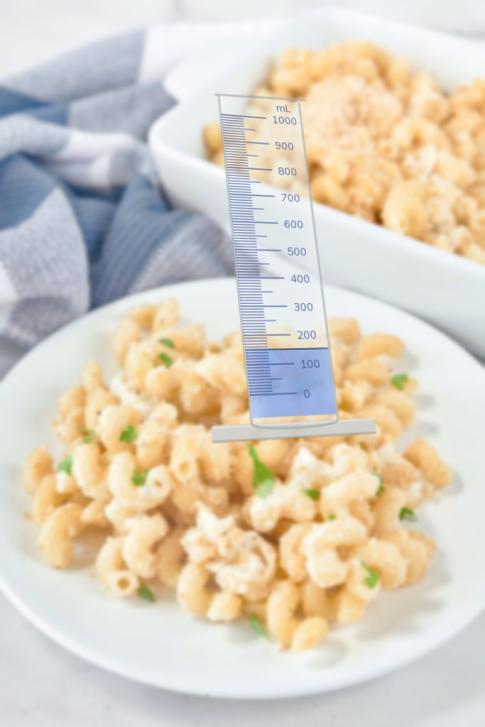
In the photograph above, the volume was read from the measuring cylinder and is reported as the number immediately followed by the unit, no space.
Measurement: 150mL
